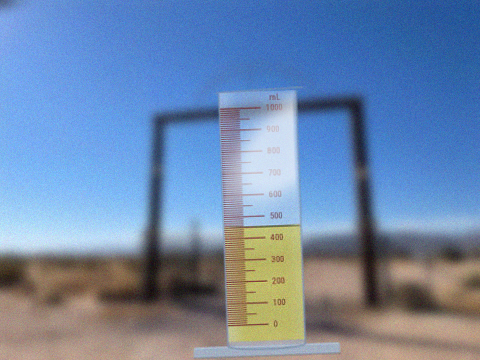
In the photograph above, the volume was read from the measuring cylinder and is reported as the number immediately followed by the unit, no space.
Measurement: 450mL
